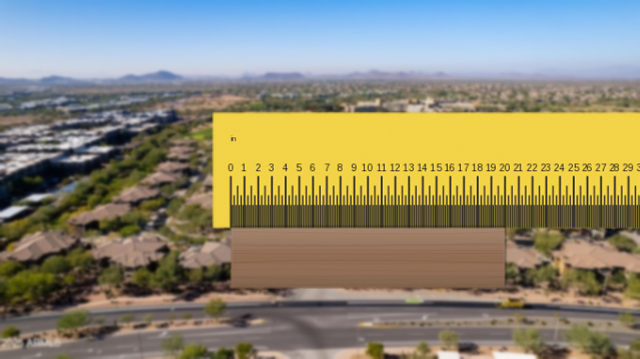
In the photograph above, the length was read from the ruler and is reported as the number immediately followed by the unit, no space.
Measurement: 20in
